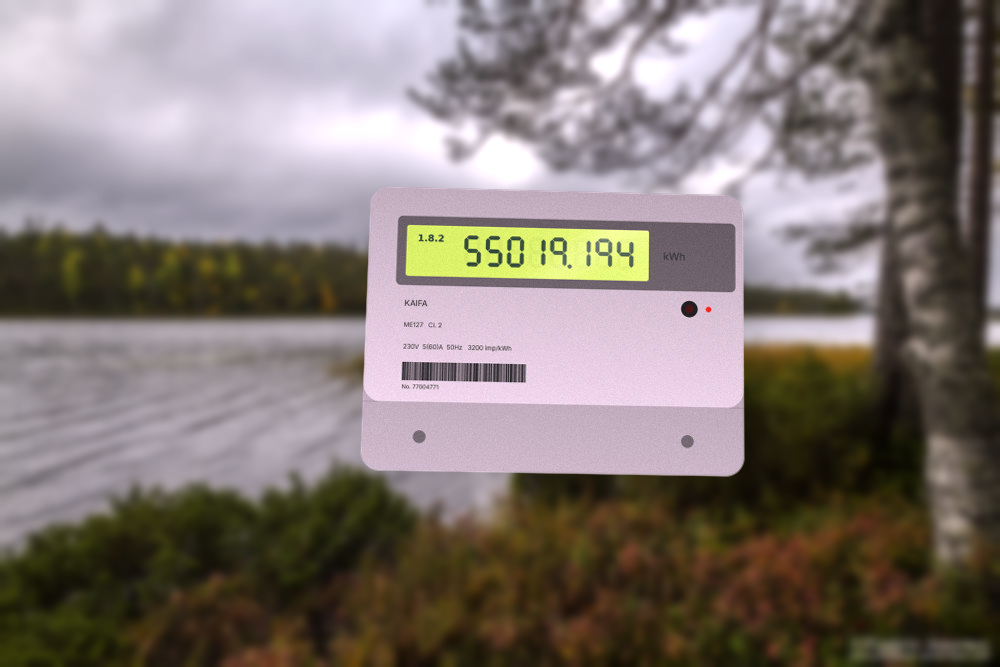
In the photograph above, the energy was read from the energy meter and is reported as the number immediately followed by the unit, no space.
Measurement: 55019.194kWh
